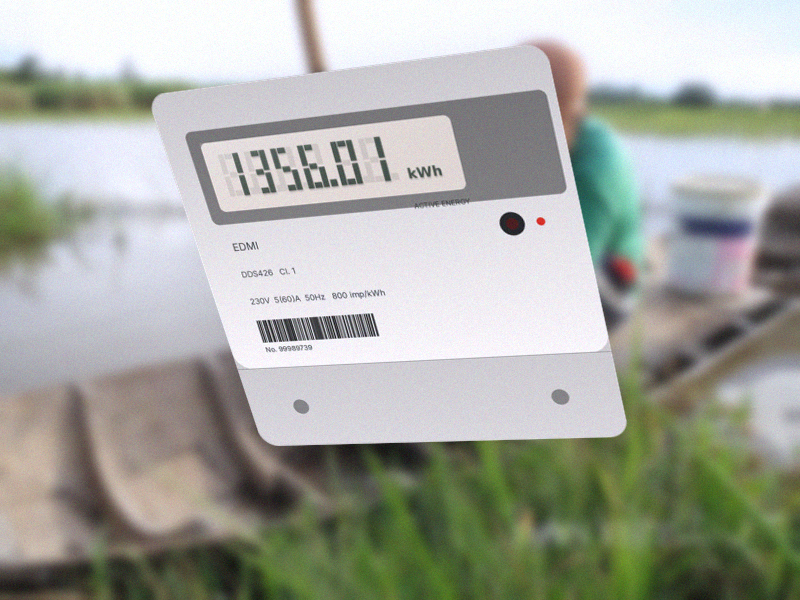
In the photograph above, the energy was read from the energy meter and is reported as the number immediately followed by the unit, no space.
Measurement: 1356.01kWh
